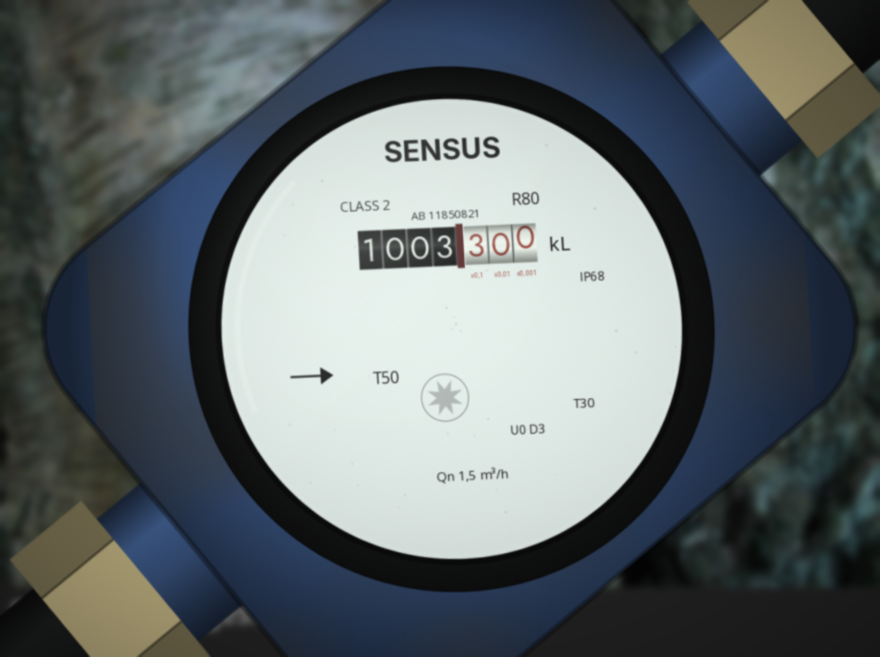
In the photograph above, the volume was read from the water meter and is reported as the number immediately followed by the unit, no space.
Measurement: 1003.300kL
